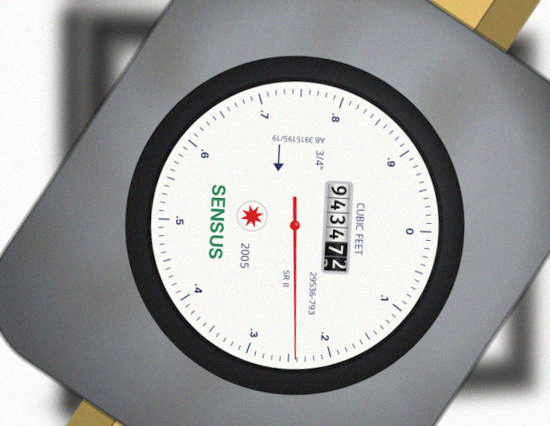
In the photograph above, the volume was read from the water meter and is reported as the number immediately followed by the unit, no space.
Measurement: 943472.24ft³
